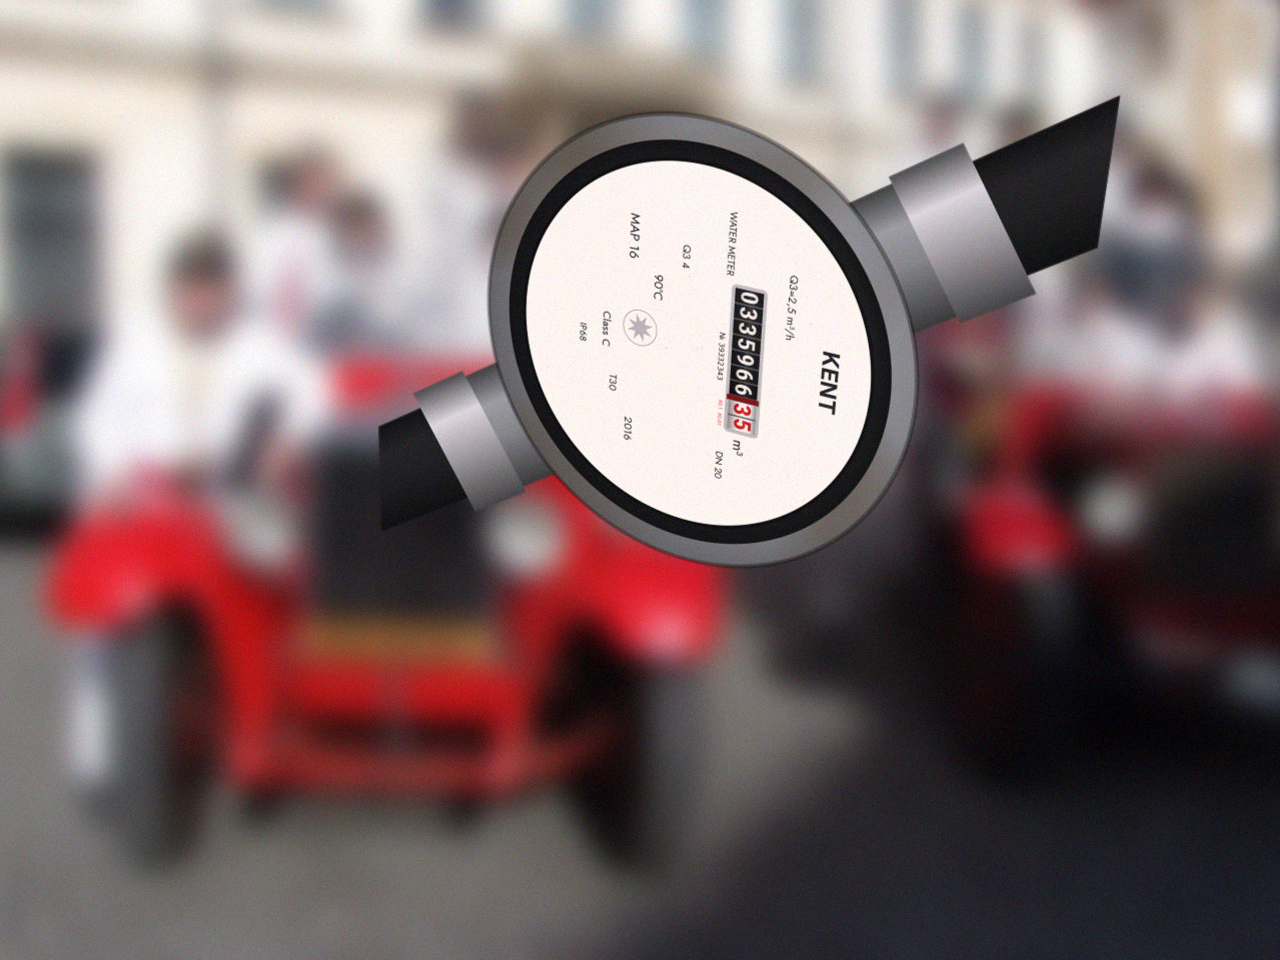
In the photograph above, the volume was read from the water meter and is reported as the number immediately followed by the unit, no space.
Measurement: 335966.35m³
